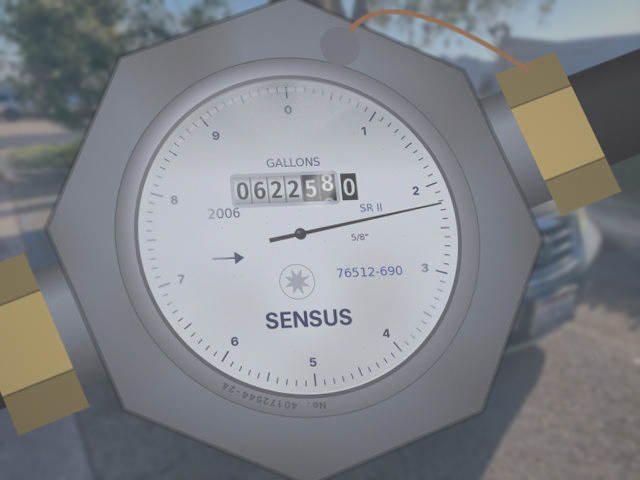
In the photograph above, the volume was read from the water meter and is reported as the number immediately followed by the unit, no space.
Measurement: 622582.2gal
